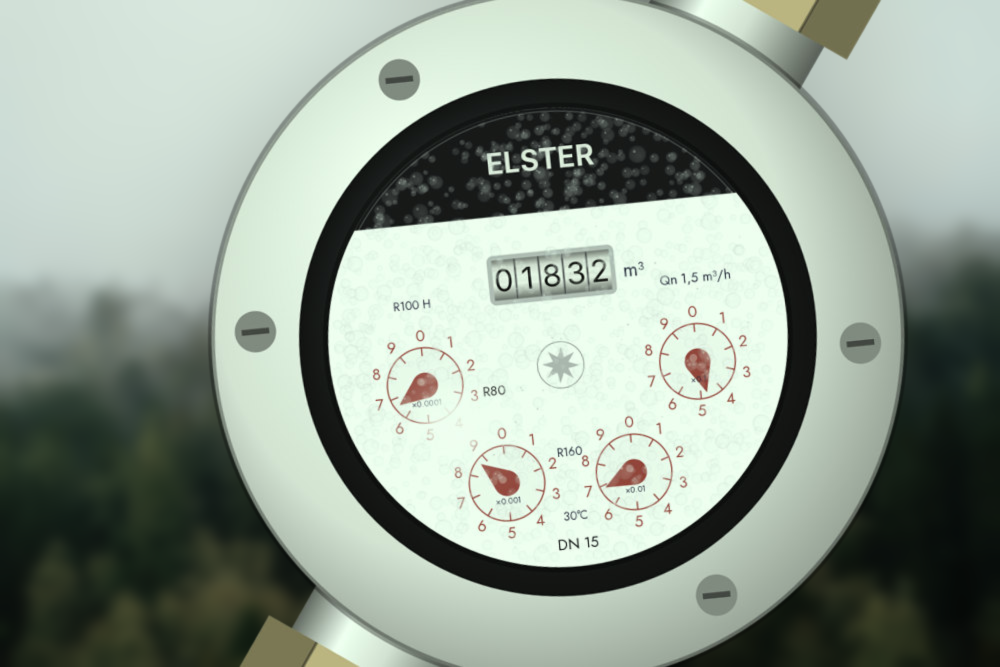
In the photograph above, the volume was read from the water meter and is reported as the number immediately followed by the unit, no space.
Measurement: 1832.4686m³
